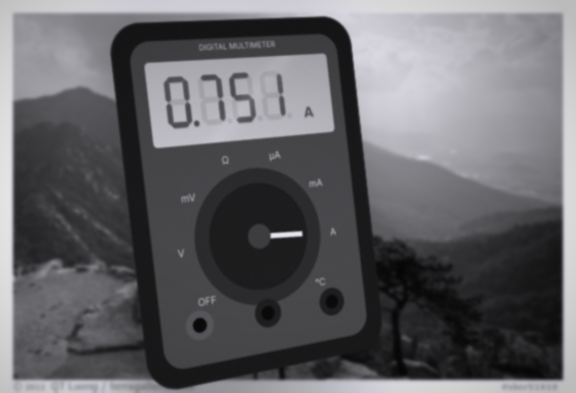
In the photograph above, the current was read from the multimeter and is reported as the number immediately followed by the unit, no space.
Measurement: 0.751A
